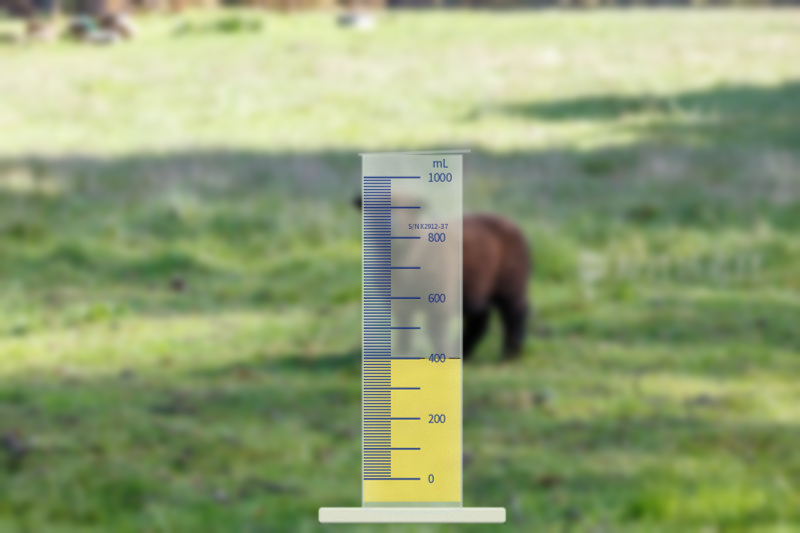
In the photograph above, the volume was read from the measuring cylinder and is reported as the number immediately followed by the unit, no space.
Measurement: 400mL
